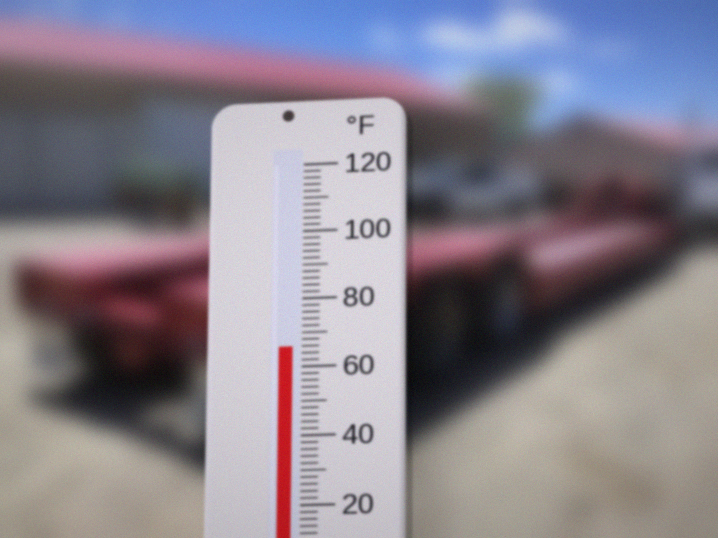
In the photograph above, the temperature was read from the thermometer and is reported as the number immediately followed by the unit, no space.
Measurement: 66°F
